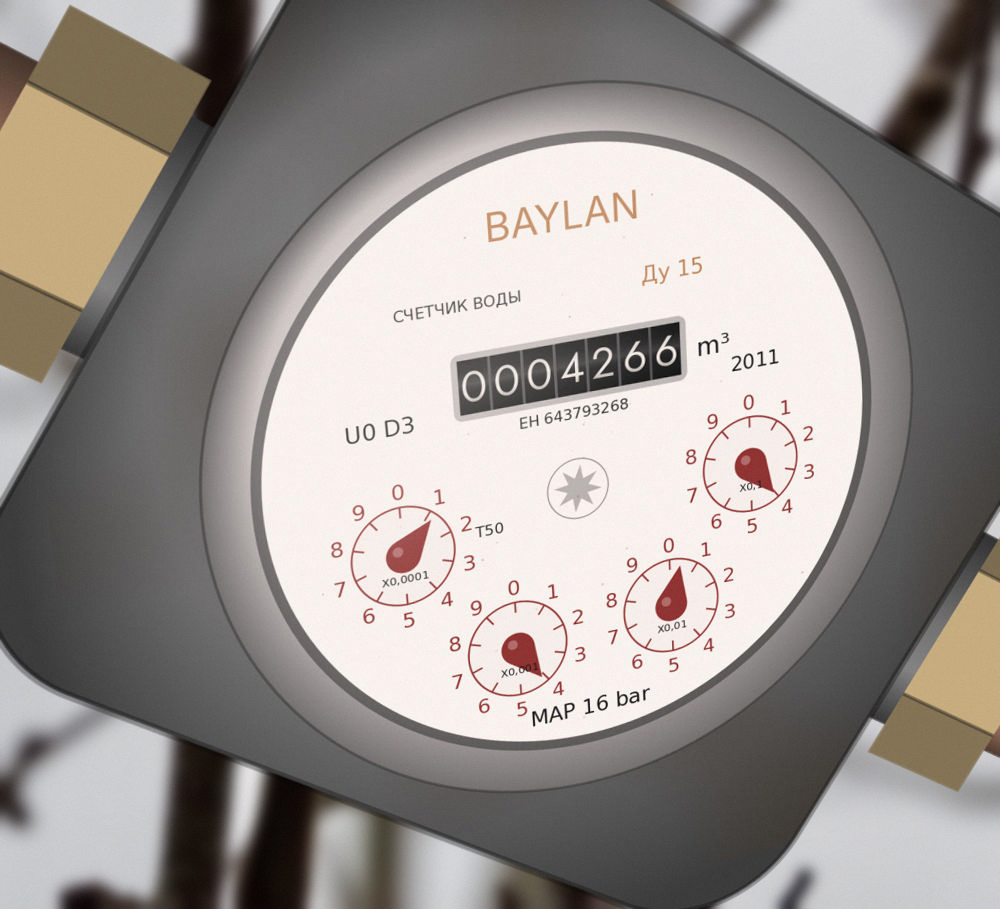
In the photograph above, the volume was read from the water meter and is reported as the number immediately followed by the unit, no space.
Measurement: 4266.4041m³
